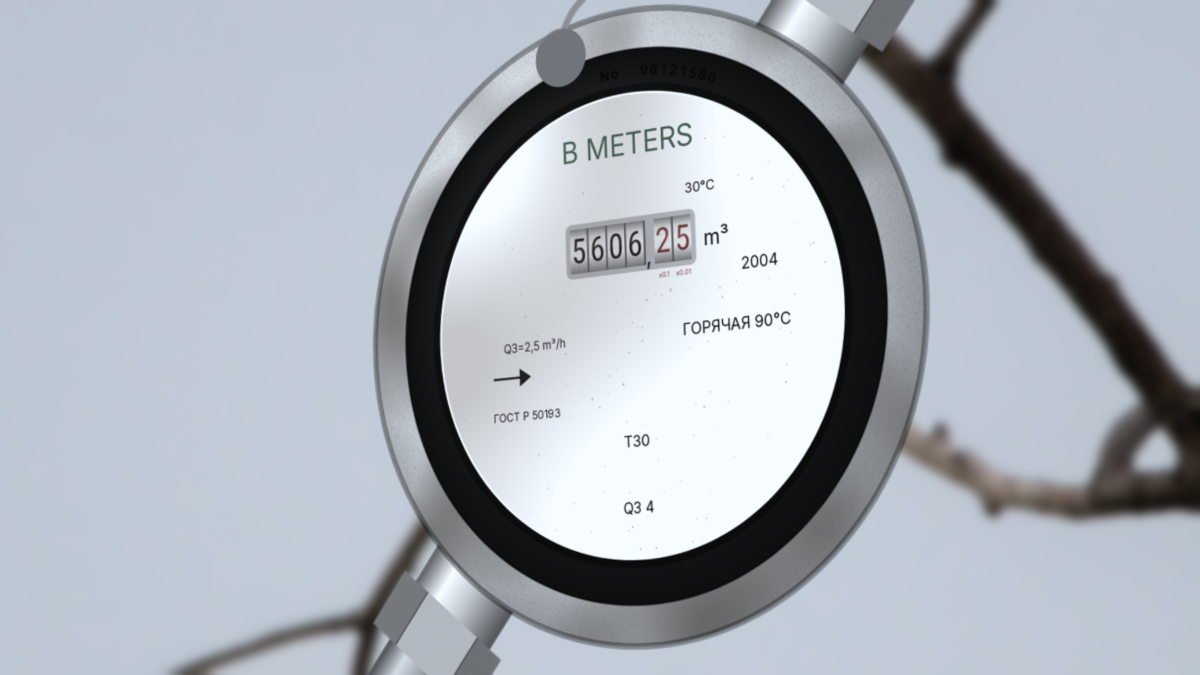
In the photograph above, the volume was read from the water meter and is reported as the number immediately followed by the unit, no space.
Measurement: 5606.25m³
